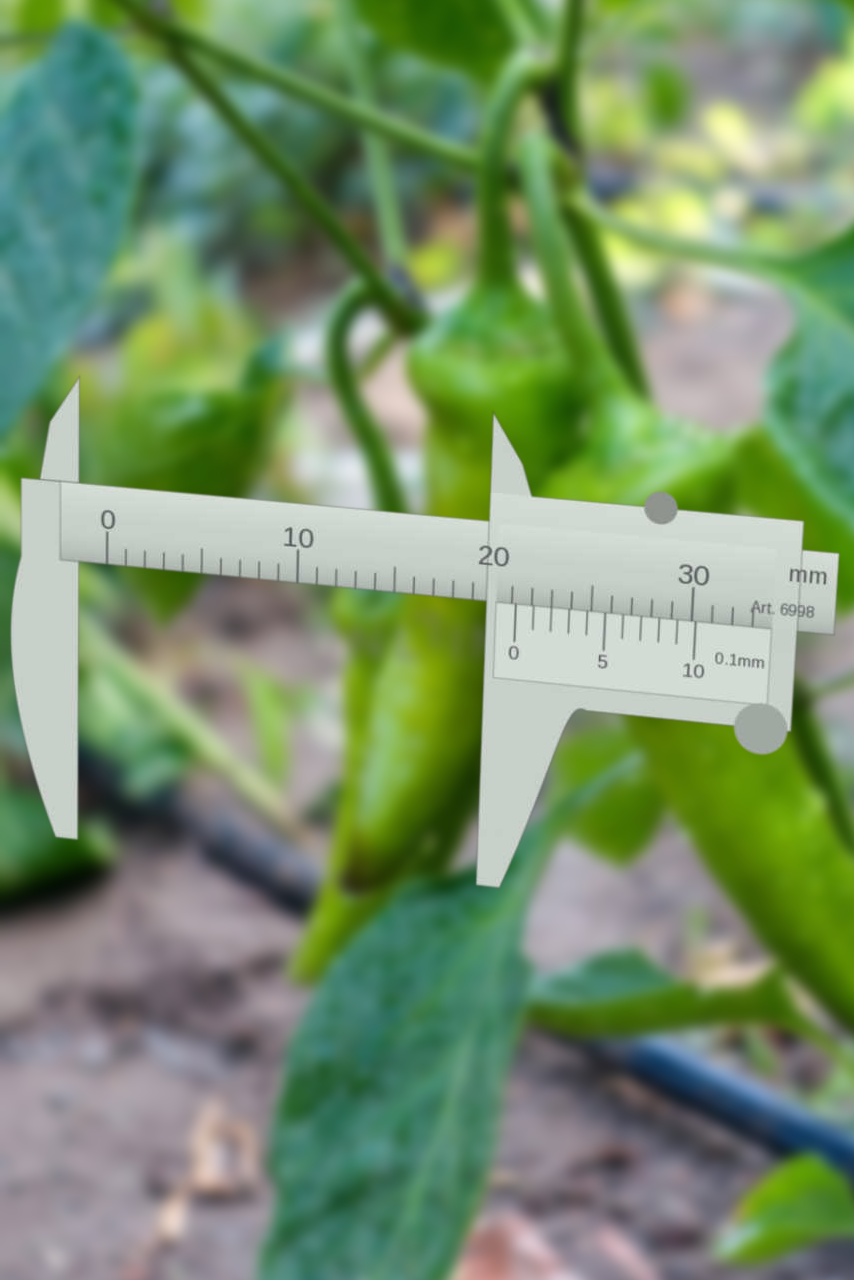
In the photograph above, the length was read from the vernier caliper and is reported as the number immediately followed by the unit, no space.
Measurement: 21.2mm
